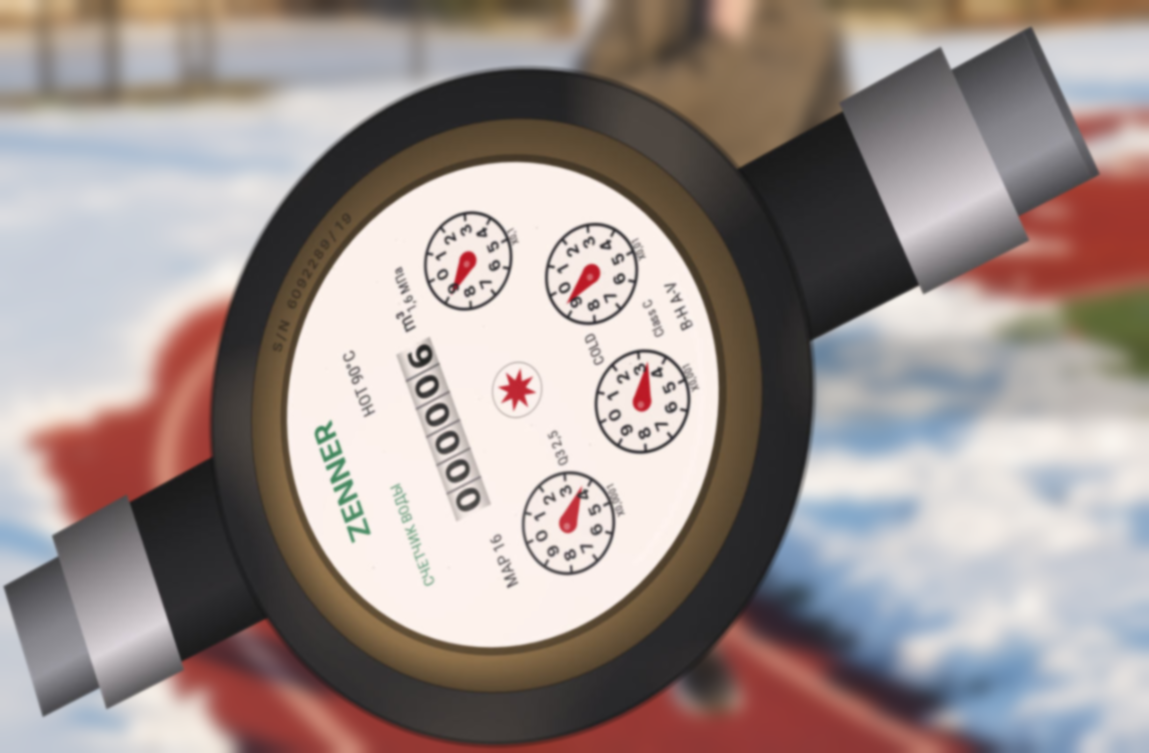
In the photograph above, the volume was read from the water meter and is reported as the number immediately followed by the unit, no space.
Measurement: 5.8933m³
